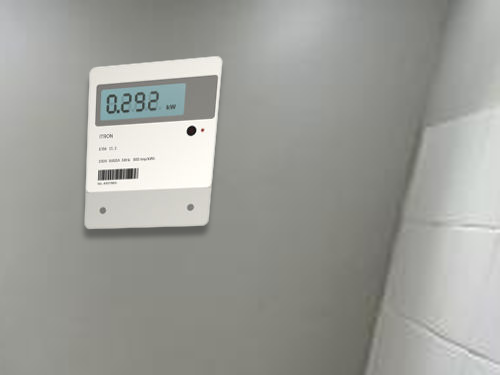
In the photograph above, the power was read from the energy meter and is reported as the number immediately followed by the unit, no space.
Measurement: 0.292kW
